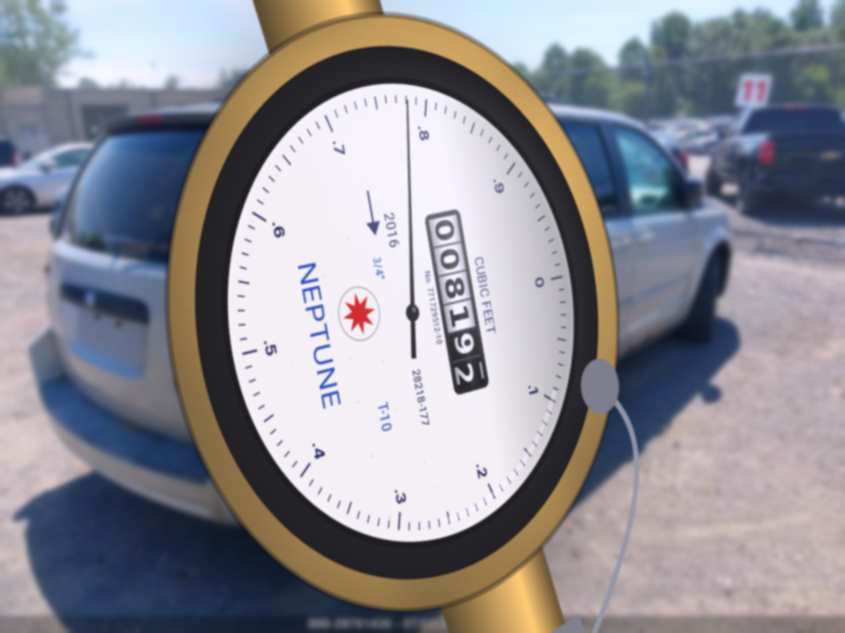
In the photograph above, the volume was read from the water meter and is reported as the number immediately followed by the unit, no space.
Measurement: 8191.78ft³
